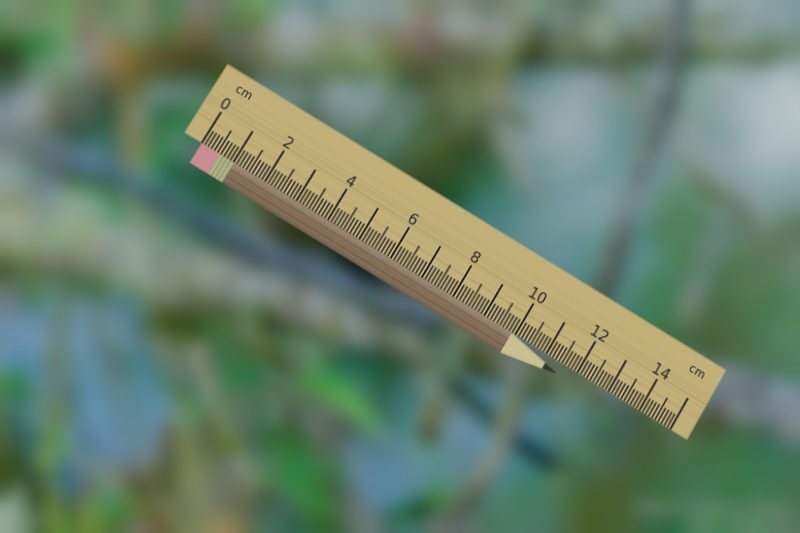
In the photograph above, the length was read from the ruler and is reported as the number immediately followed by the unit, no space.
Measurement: 11.5cm
